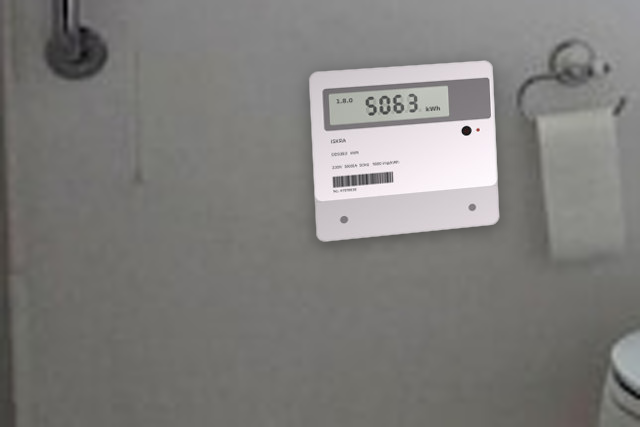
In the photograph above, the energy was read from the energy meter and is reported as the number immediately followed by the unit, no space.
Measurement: 5063kWh
